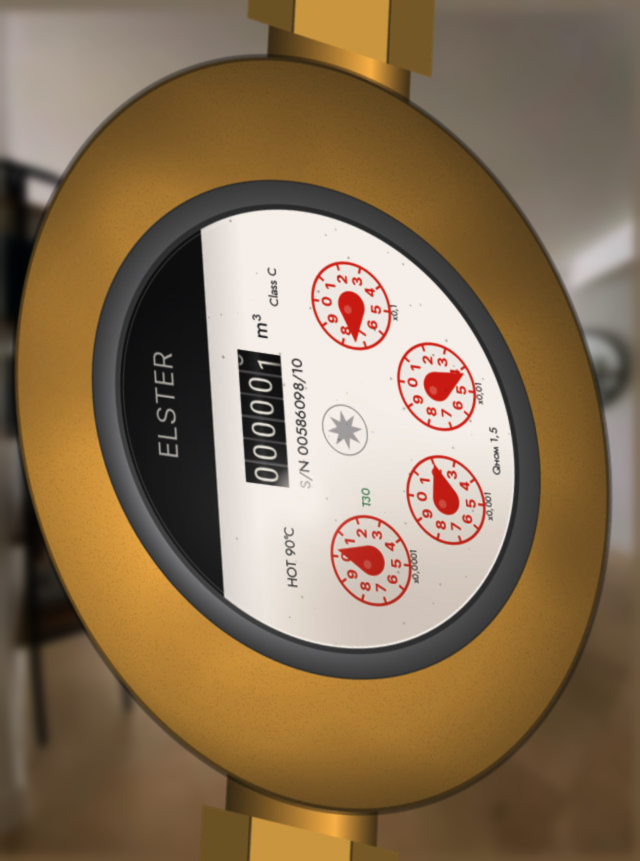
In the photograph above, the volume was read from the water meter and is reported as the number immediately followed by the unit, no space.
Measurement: 0.7420m³
